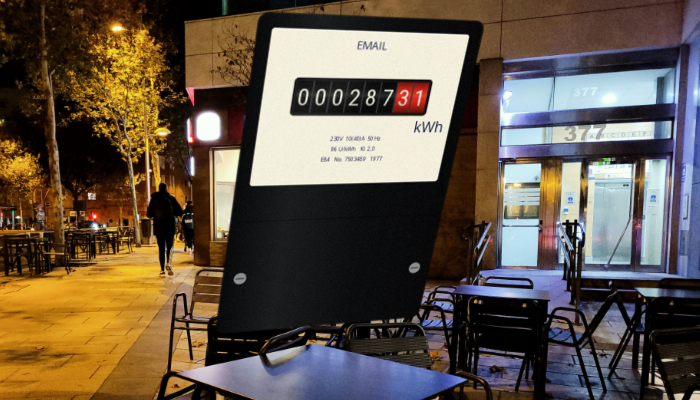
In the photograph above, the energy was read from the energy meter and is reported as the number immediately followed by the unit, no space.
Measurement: 287.31kWh
